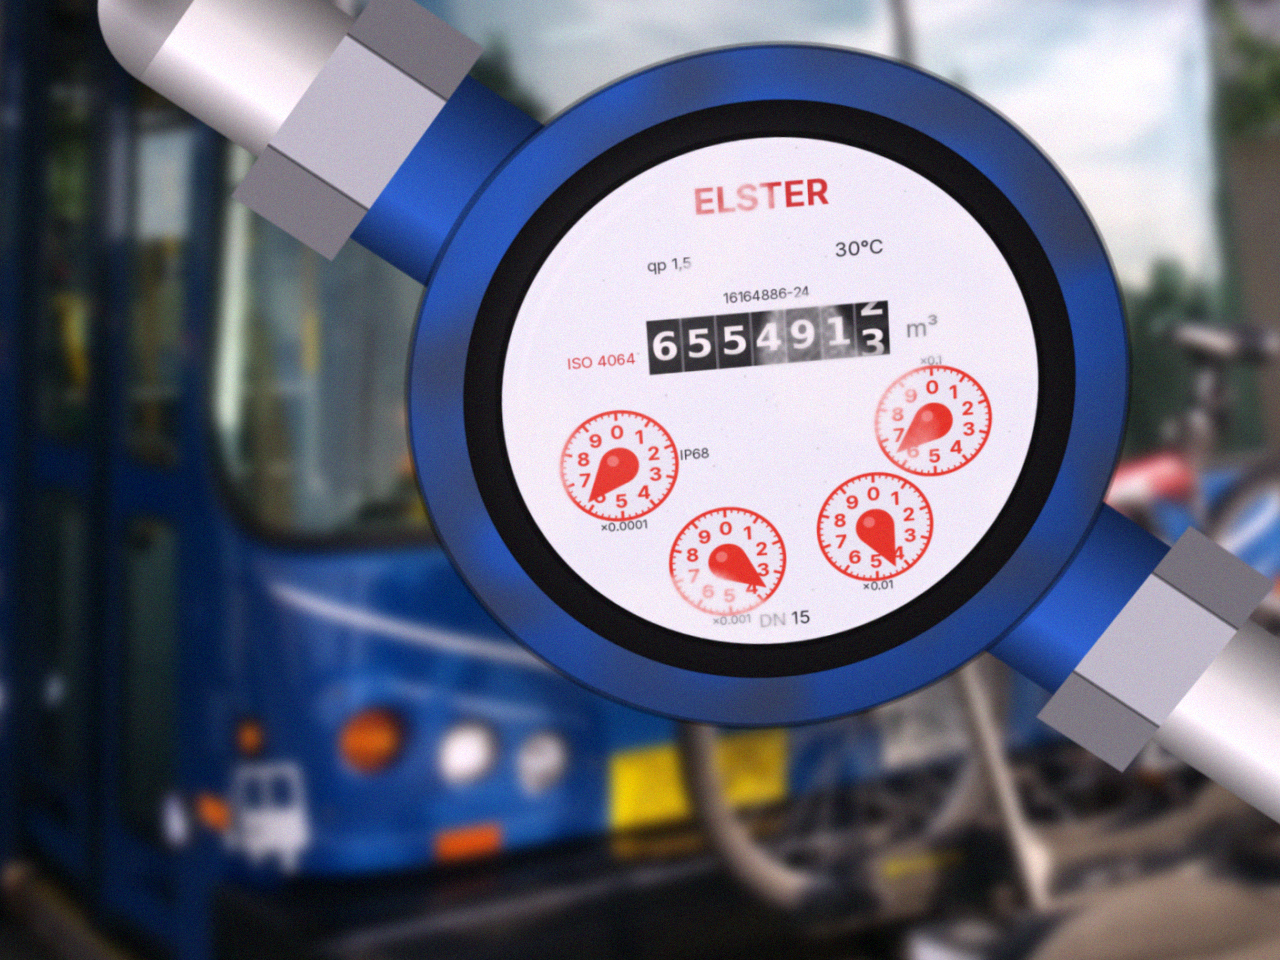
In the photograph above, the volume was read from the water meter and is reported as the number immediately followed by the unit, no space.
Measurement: 6554912.6436m³
